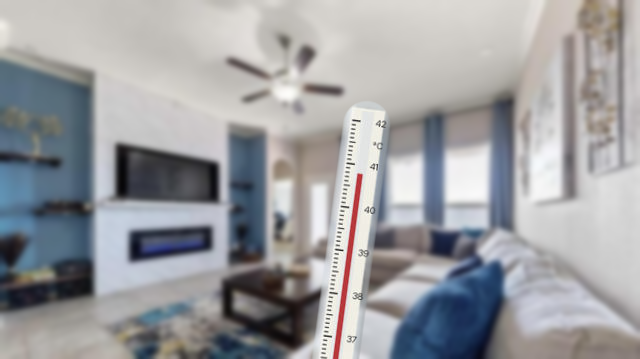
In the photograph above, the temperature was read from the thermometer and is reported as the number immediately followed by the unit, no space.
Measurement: 40.8°C
